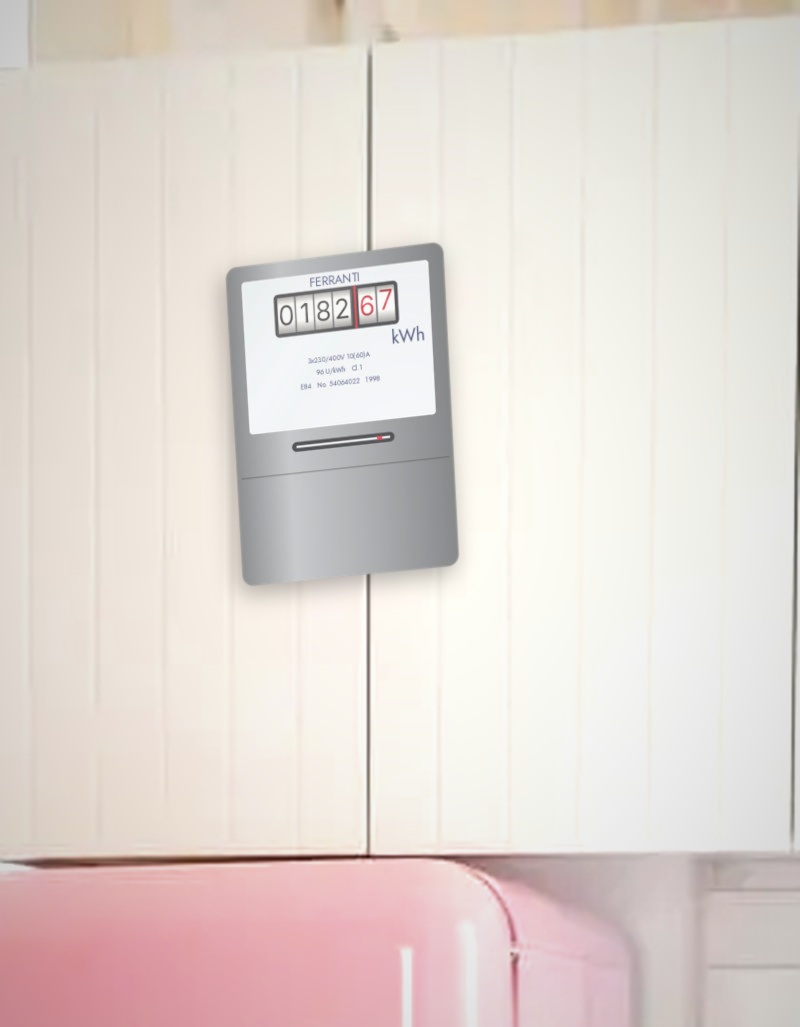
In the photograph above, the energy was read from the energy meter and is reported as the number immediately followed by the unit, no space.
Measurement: 182.67kWh
